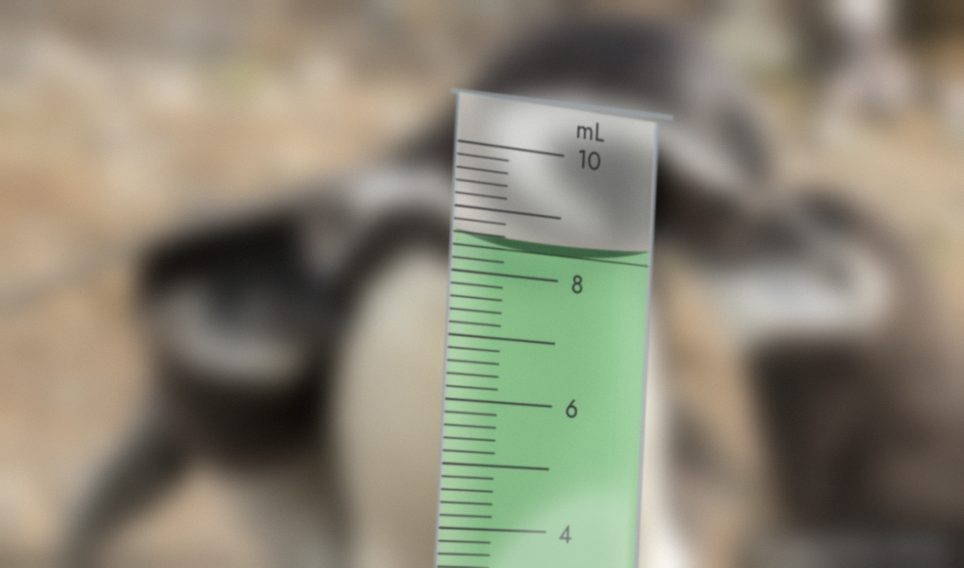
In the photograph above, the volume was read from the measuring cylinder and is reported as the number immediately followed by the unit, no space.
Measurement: 8.4mL
